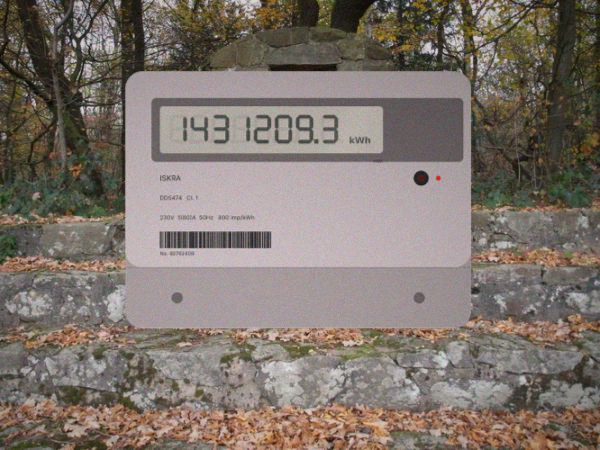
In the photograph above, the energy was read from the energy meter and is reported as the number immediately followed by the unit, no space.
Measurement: 1431209.3kWh
